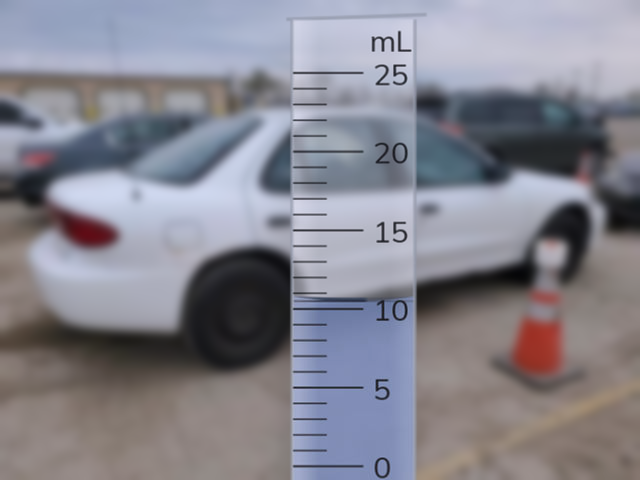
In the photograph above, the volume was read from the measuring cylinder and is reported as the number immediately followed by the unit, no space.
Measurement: 10.5mL
